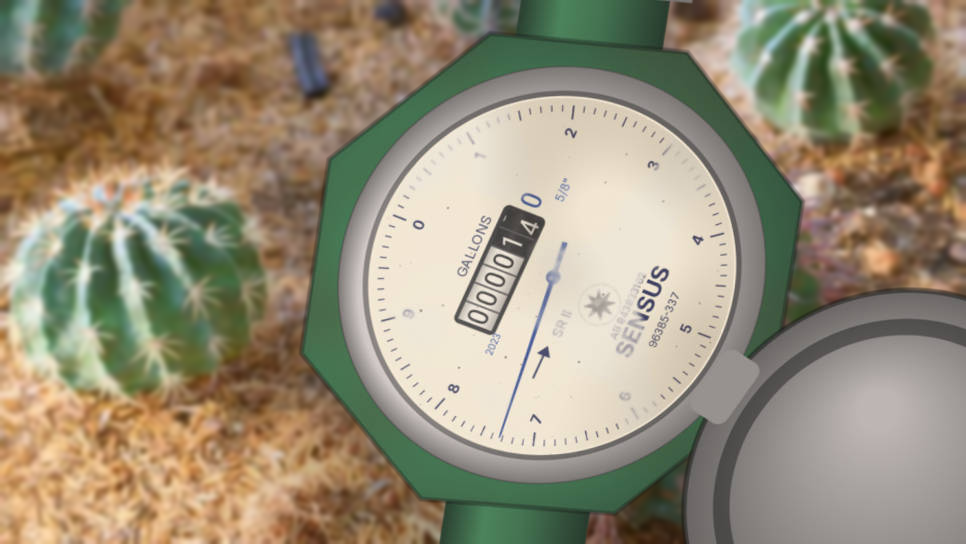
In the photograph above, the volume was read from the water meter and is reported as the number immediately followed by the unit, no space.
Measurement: 137.3gal
